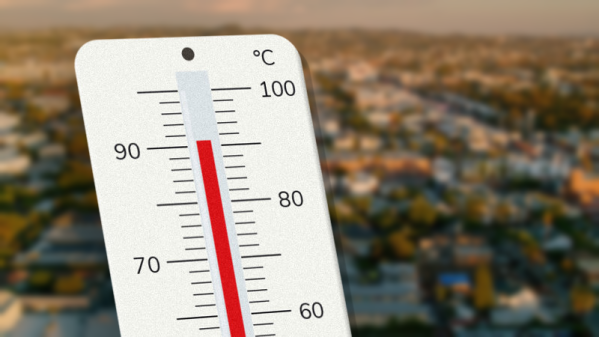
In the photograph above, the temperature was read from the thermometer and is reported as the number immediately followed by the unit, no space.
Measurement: 91°C
